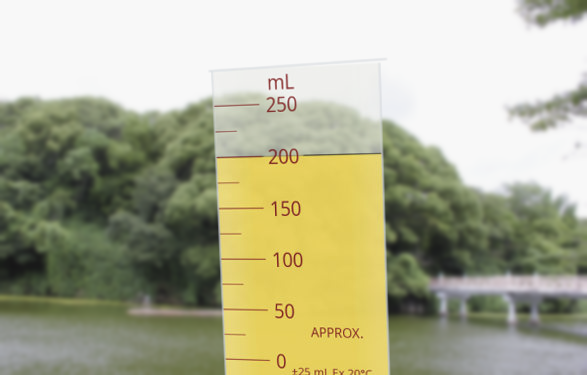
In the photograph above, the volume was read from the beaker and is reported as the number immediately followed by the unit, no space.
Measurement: 200mL
